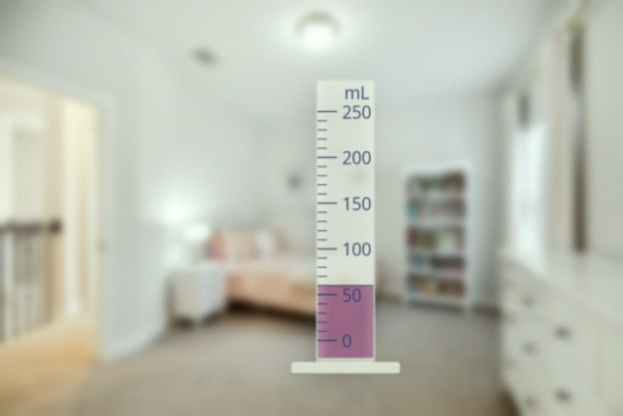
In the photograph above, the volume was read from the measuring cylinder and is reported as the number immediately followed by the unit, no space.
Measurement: 60mL
